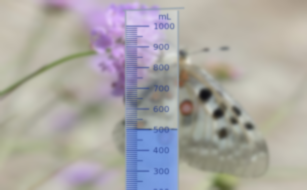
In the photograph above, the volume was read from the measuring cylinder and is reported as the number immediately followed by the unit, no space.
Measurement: 500mL
